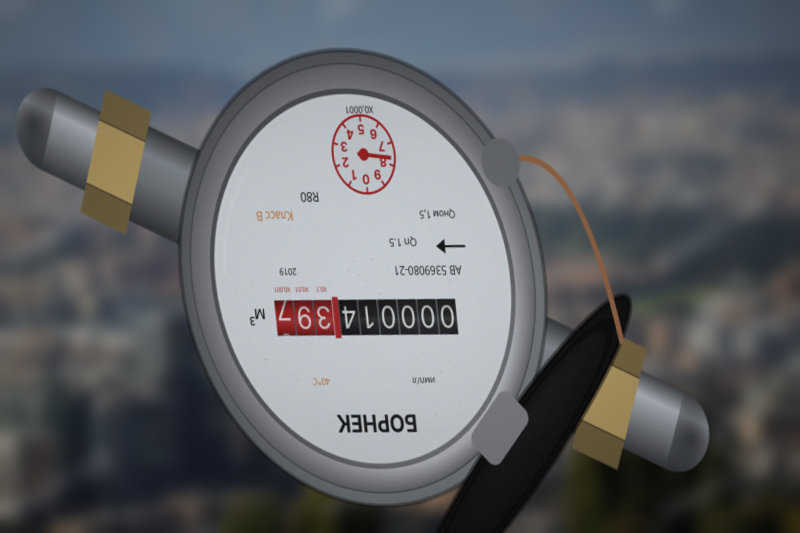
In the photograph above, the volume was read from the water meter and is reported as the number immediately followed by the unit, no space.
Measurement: 14.3967m³
